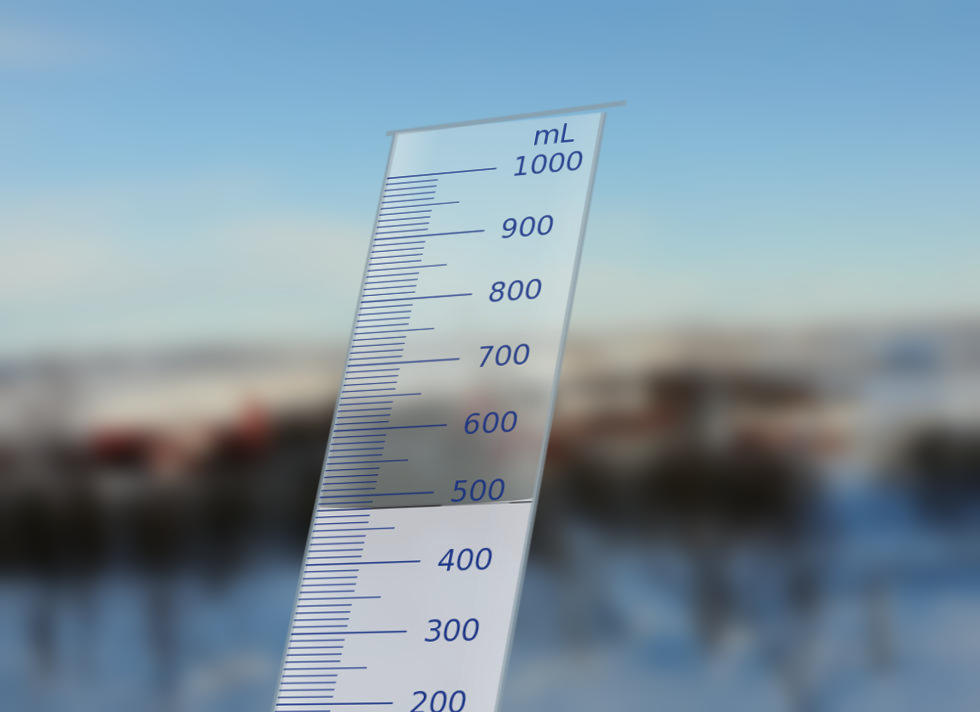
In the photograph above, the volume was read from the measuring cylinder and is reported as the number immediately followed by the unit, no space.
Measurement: 480mL
